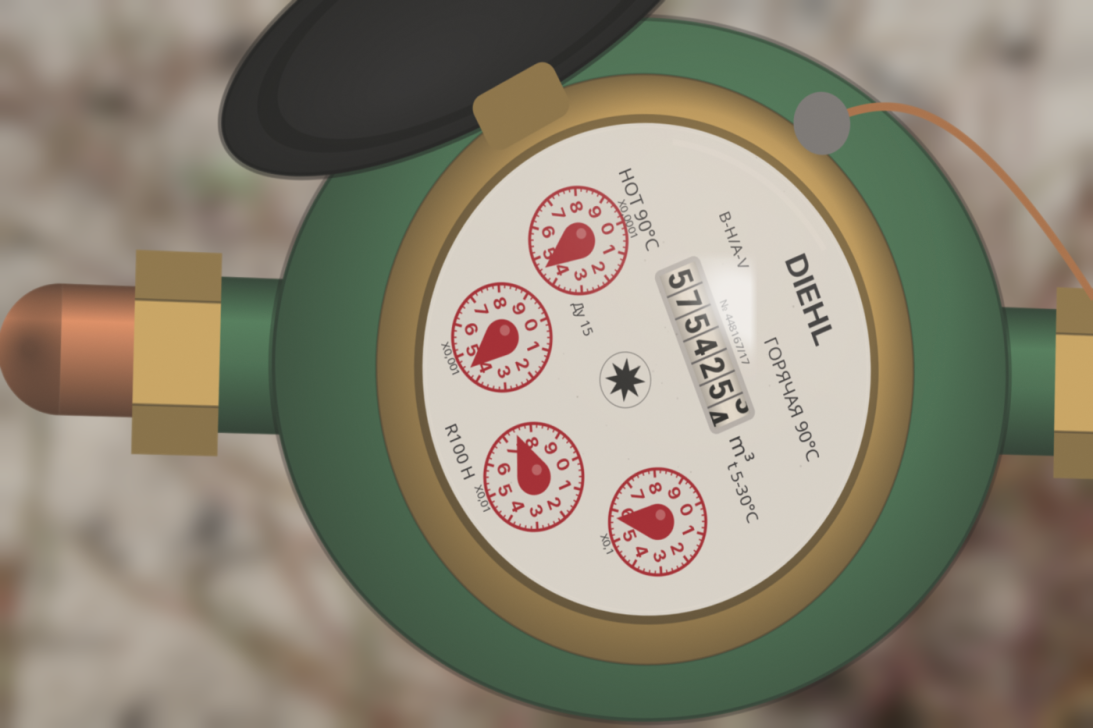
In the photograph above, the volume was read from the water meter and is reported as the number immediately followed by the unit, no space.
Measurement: 5754253.5744m³
